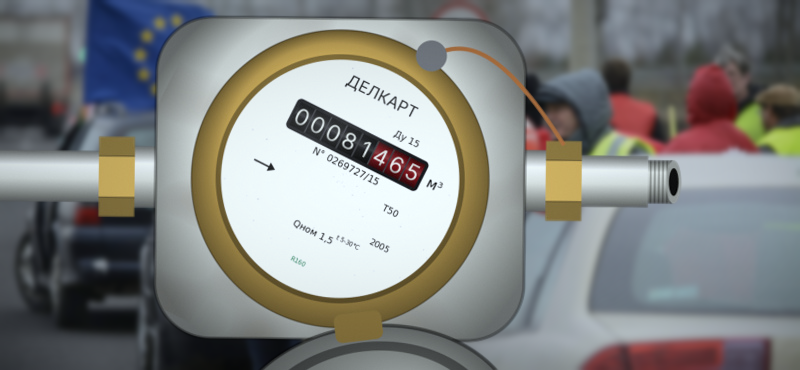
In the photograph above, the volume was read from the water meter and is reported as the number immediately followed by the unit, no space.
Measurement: 81.465m³
